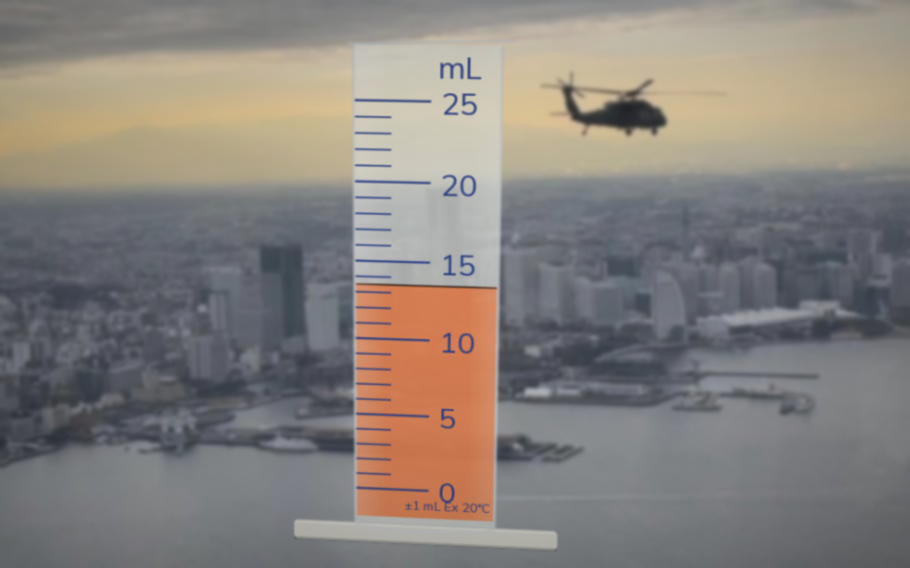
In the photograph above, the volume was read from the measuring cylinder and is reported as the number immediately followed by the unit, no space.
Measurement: 13.5mL
